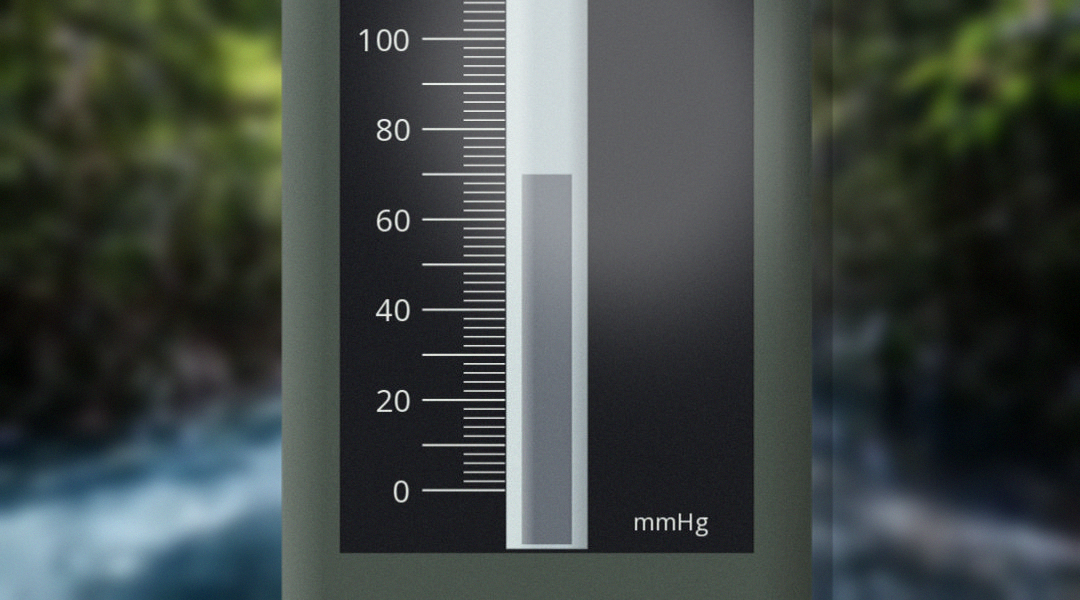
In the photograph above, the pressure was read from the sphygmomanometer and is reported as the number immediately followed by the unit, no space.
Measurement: 70mmHg
